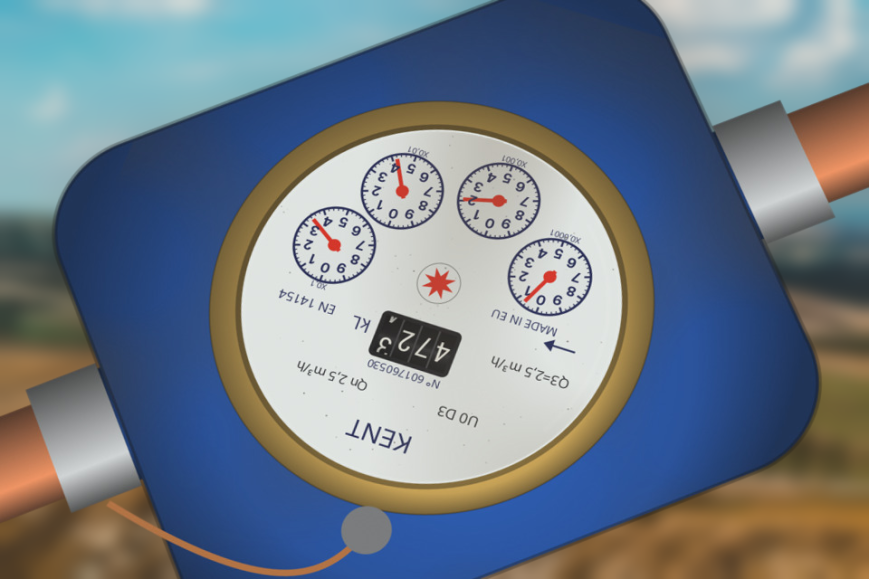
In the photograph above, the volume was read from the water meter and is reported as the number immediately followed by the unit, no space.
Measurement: 4723.3420kL
